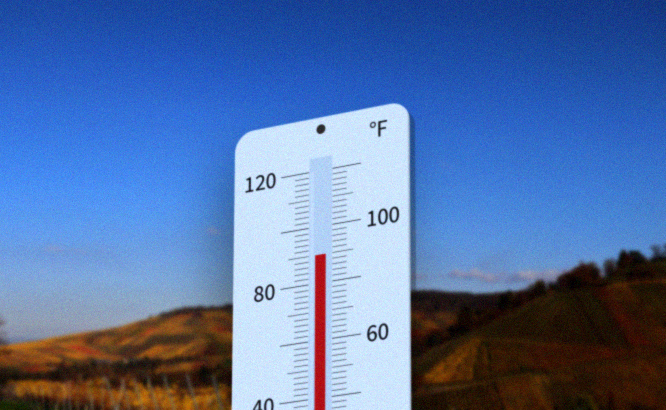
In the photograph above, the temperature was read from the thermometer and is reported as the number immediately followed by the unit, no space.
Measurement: 90°F
